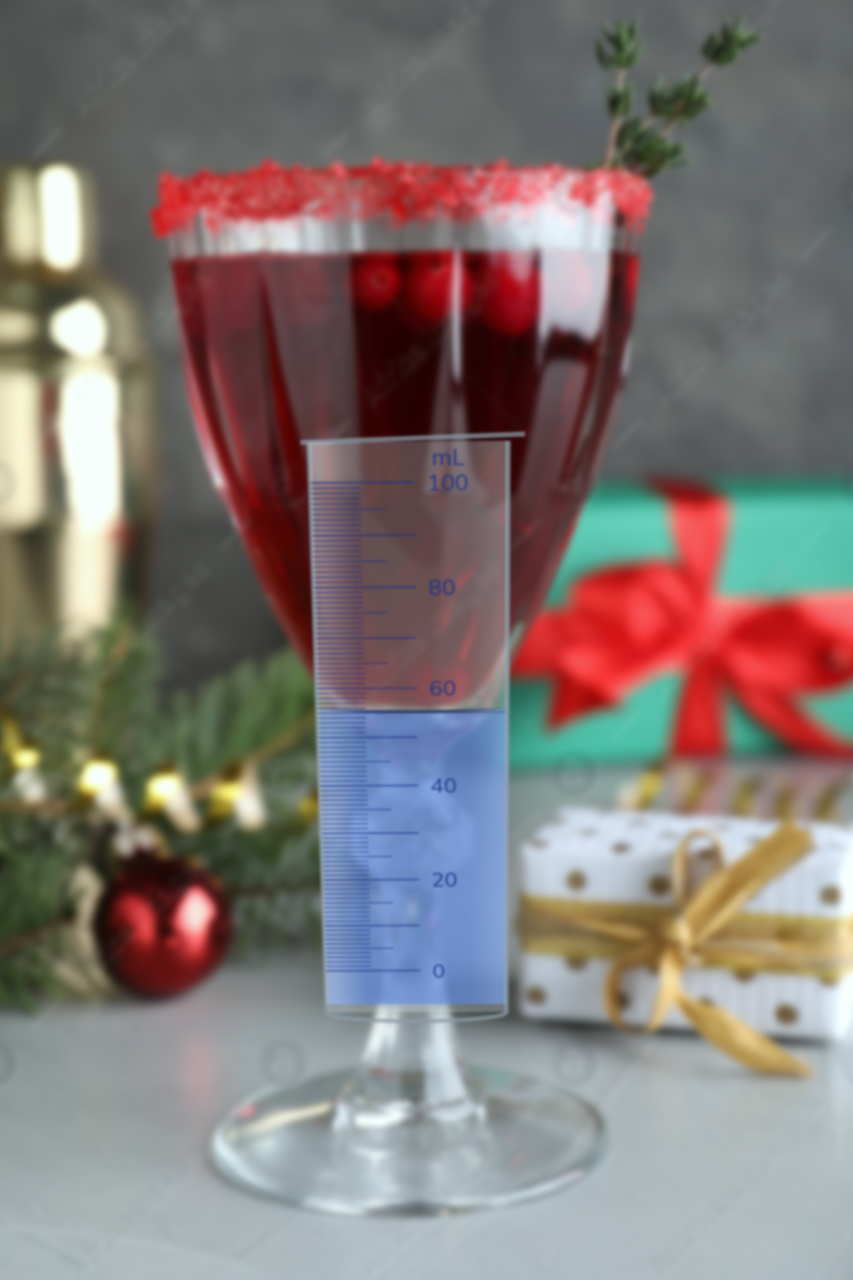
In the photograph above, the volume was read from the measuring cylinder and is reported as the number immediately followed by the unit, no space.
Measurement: 55mL
